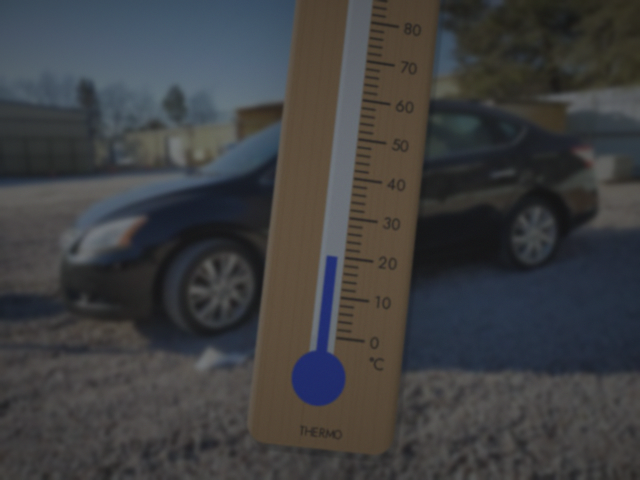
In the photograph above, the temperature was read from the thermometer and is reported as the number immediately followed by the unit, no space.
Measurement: 20°C
